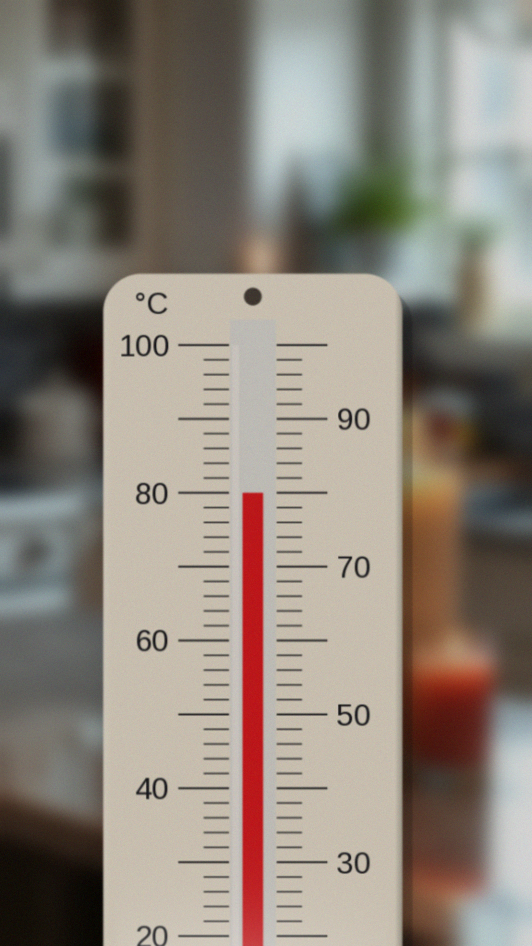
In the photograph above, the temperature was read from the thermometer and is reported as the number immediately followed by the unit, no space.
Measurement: 80°C
